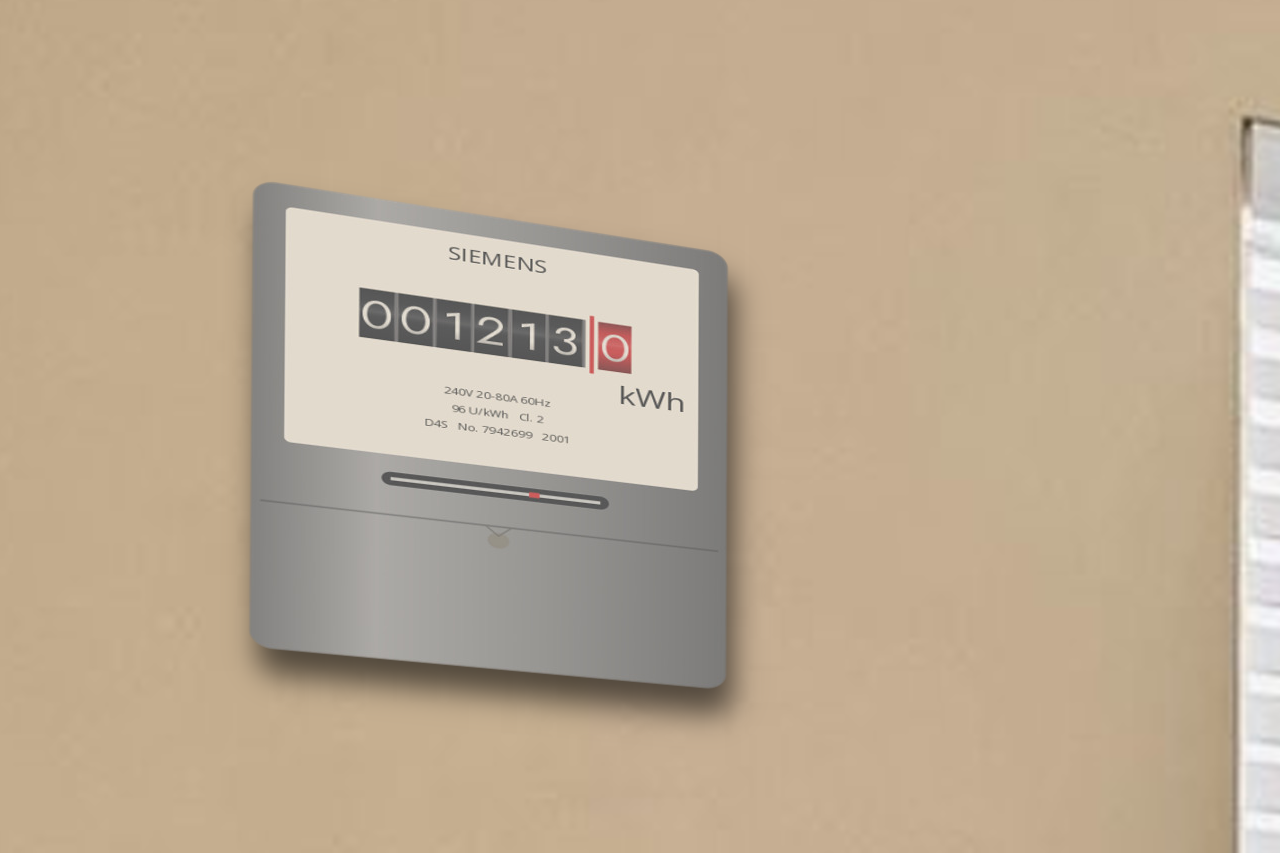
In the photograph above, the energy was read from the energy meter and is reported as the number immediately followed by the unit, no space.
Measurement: 1213.0kWh
